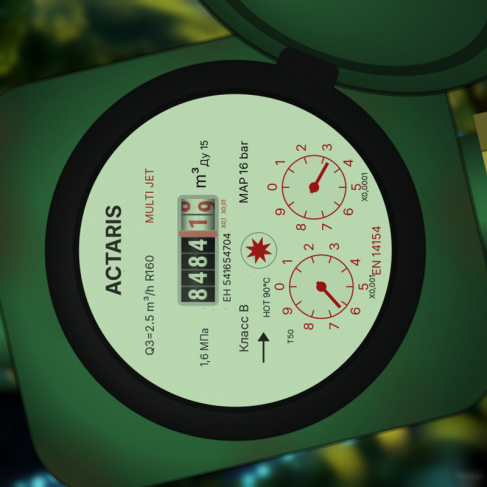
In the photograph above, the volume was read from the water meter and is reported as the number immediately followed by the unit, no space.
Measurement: 8484.1863m³
